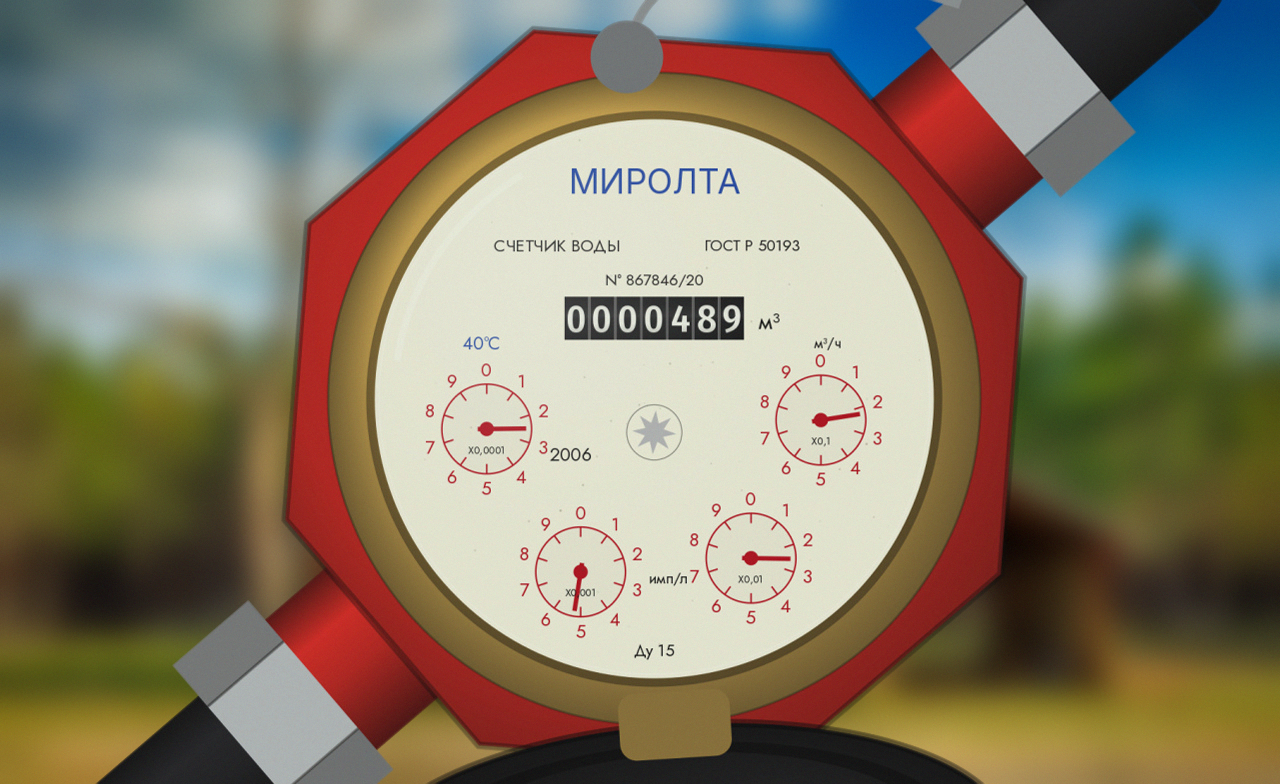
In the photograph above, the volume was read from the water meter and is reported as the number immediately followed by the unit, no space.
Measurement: 489.2252m³
